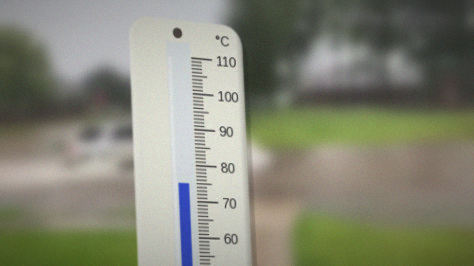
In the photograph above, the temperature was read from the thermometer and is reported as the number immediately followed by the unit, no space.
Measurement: 75°C
